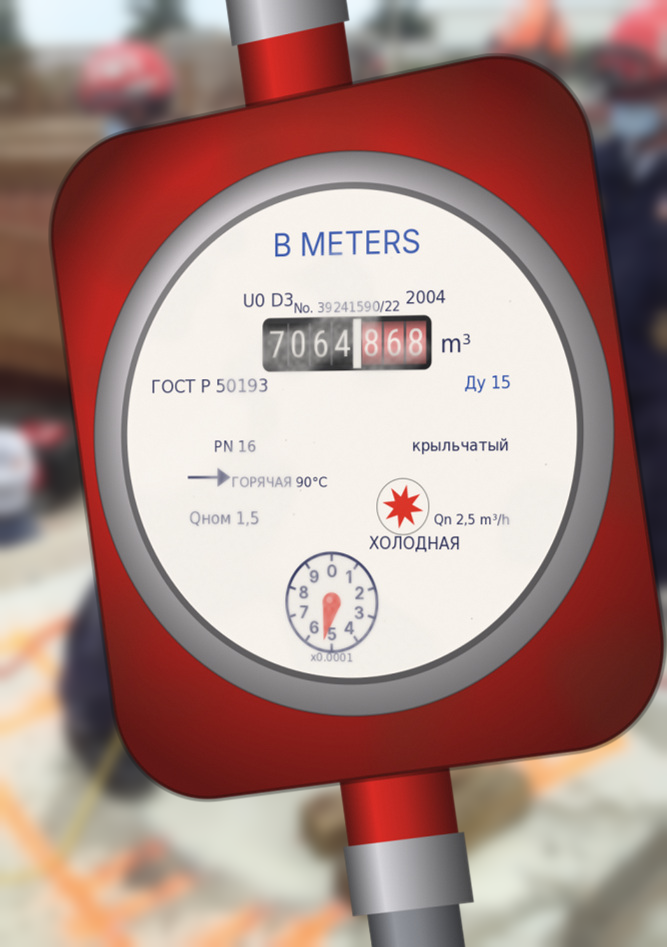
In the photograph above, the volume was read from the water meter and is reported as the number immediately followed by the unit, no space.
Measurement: 7064.8685m³
